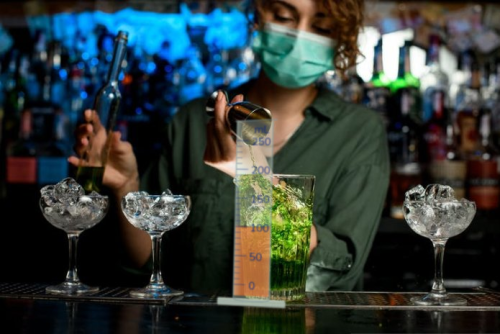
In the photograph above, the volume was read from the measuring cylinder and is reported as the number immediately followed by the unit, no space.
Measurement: 100mL
